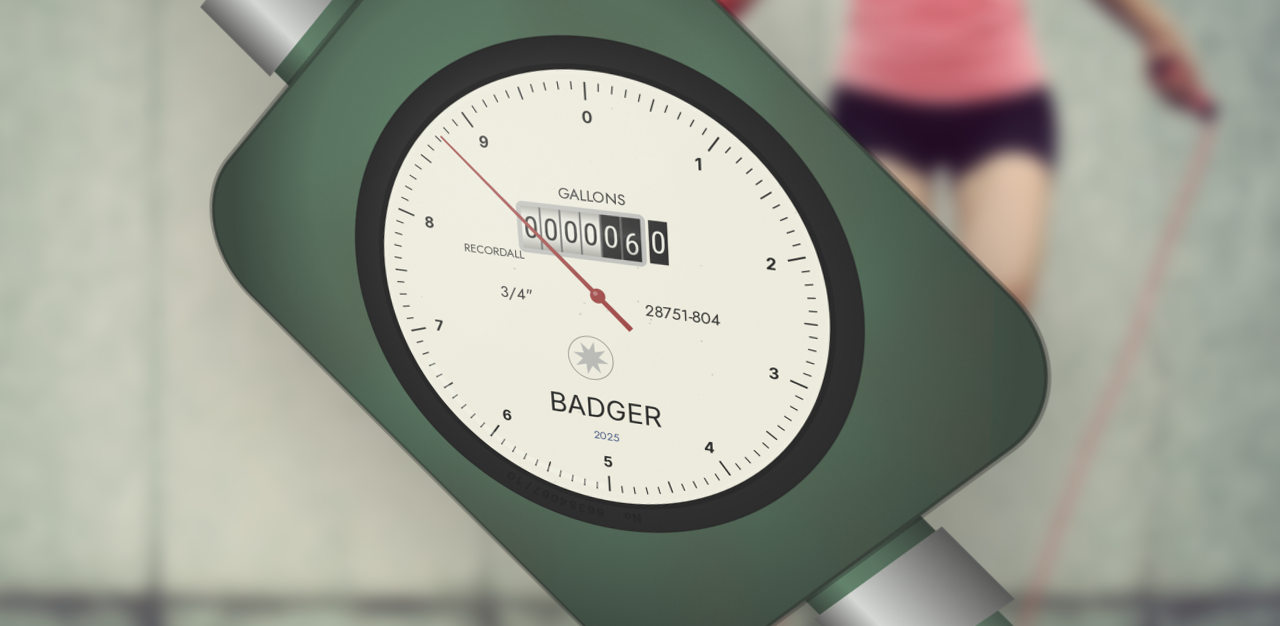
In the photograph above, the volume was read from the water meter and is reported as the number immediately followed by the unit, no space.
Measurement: 58.7gal
